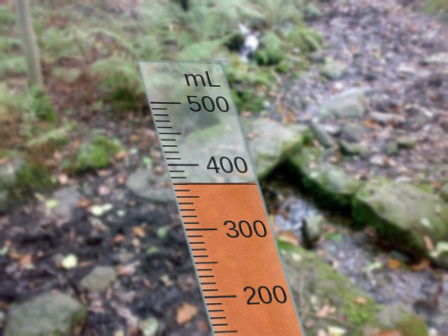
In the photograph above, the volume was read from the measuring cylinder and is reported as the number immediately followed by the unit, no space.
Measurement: 370mL
